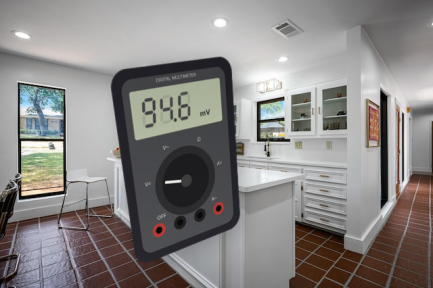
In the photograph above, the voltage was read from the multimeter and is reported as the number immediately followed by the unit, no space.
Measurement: 94.6mV
